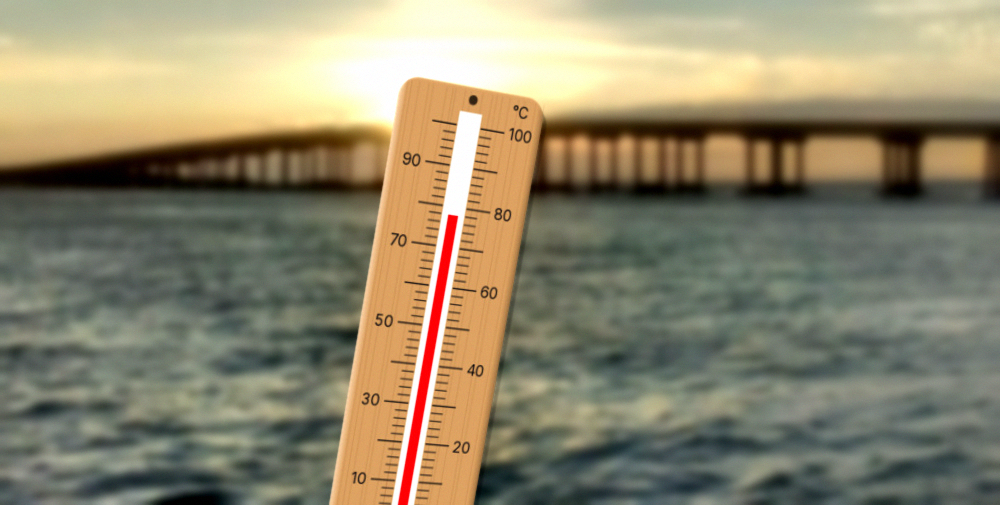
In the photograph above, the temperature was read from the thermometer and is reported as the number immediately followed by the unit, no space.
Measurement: 78°C
